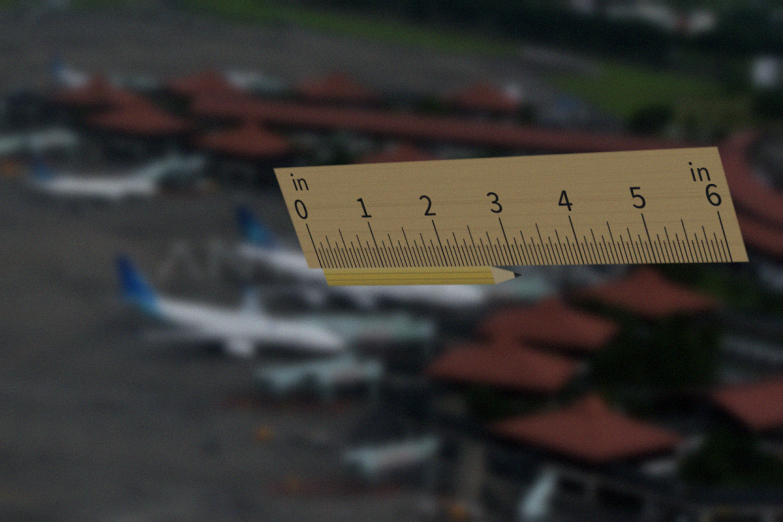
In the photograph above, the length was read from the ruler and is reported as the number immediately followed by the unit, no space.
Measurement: 3.0625in
